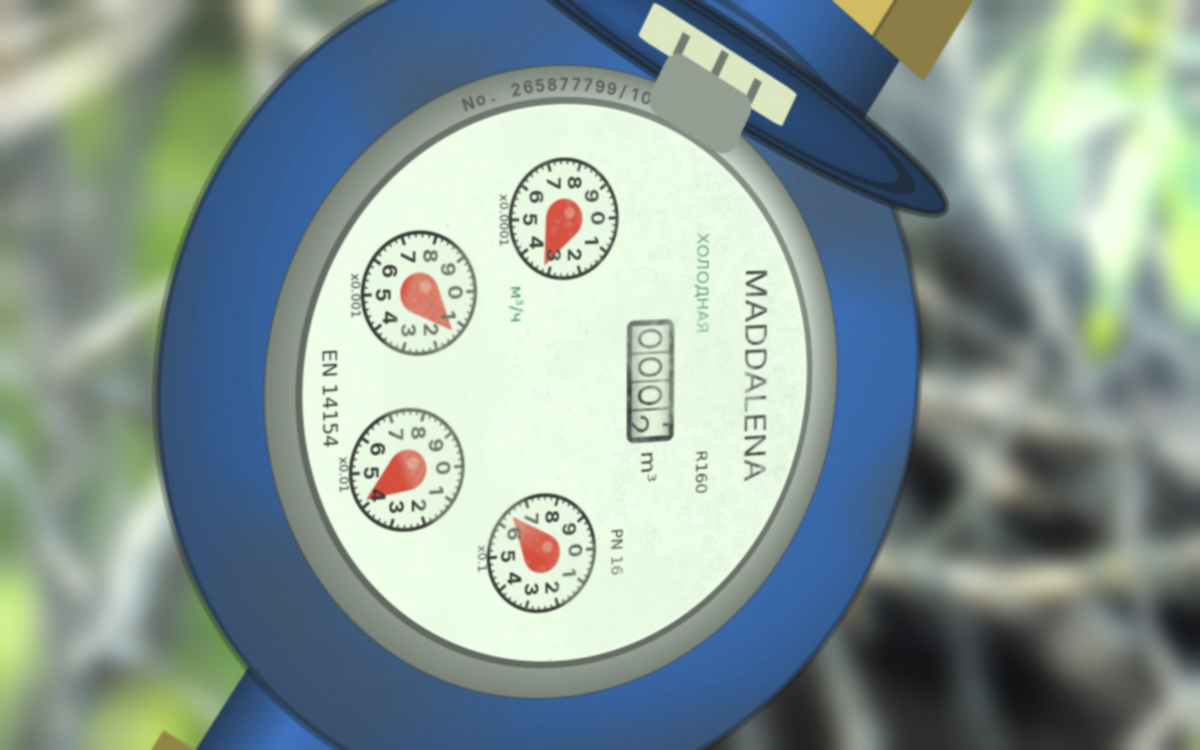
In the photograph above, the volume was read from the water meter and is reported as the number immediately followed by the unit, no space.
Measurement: 1.6413m³
